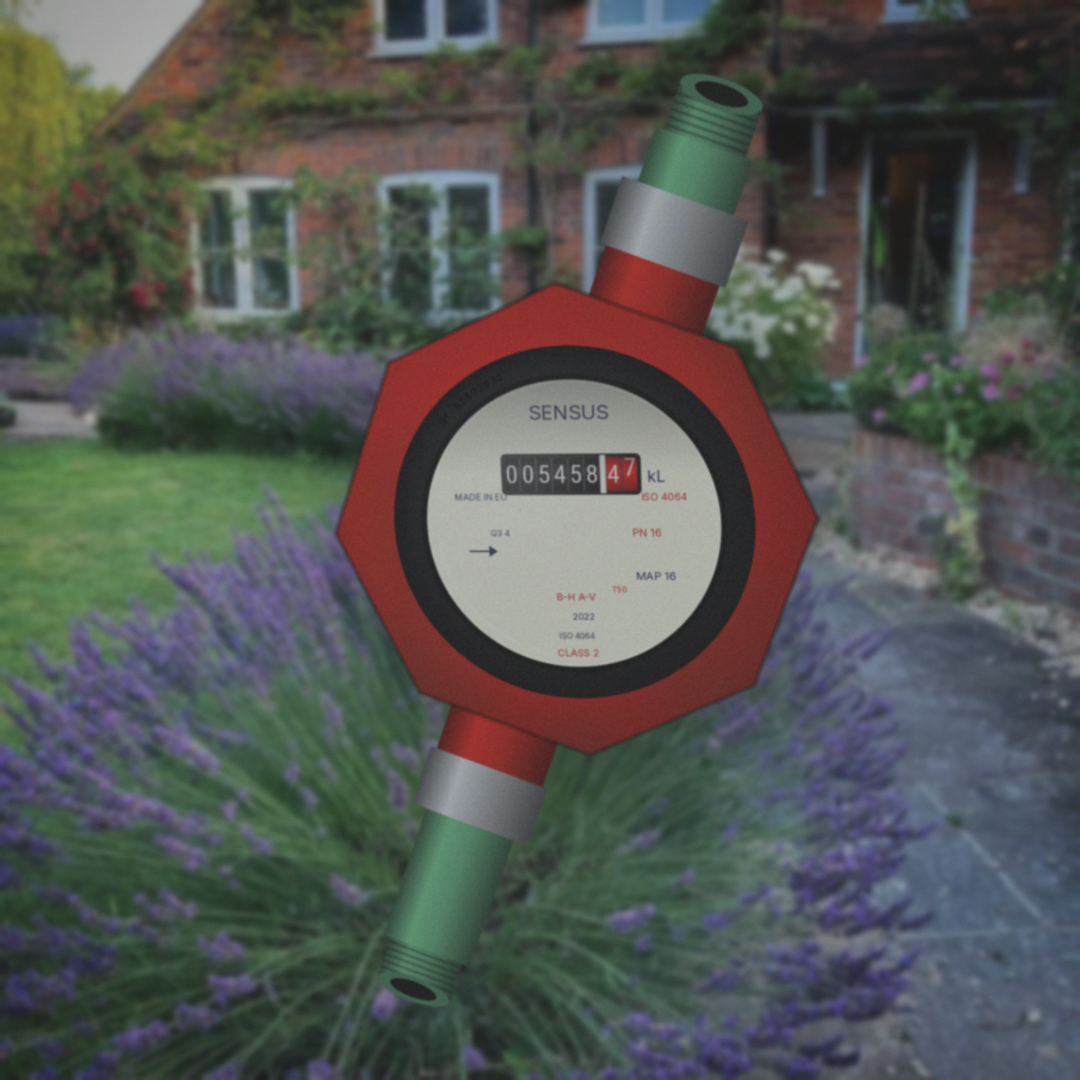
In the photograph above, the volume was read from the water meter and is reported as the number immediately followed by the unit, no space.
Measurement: 5458.47kL
